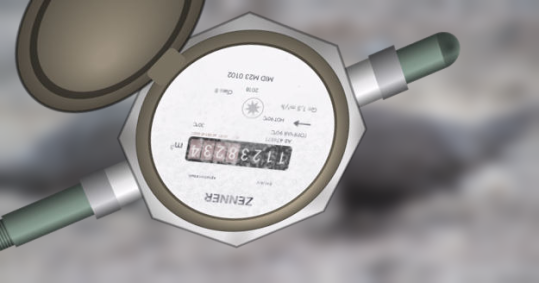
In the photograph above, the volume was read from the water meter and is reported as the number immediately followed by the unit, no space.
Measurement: 1123.8234m³
